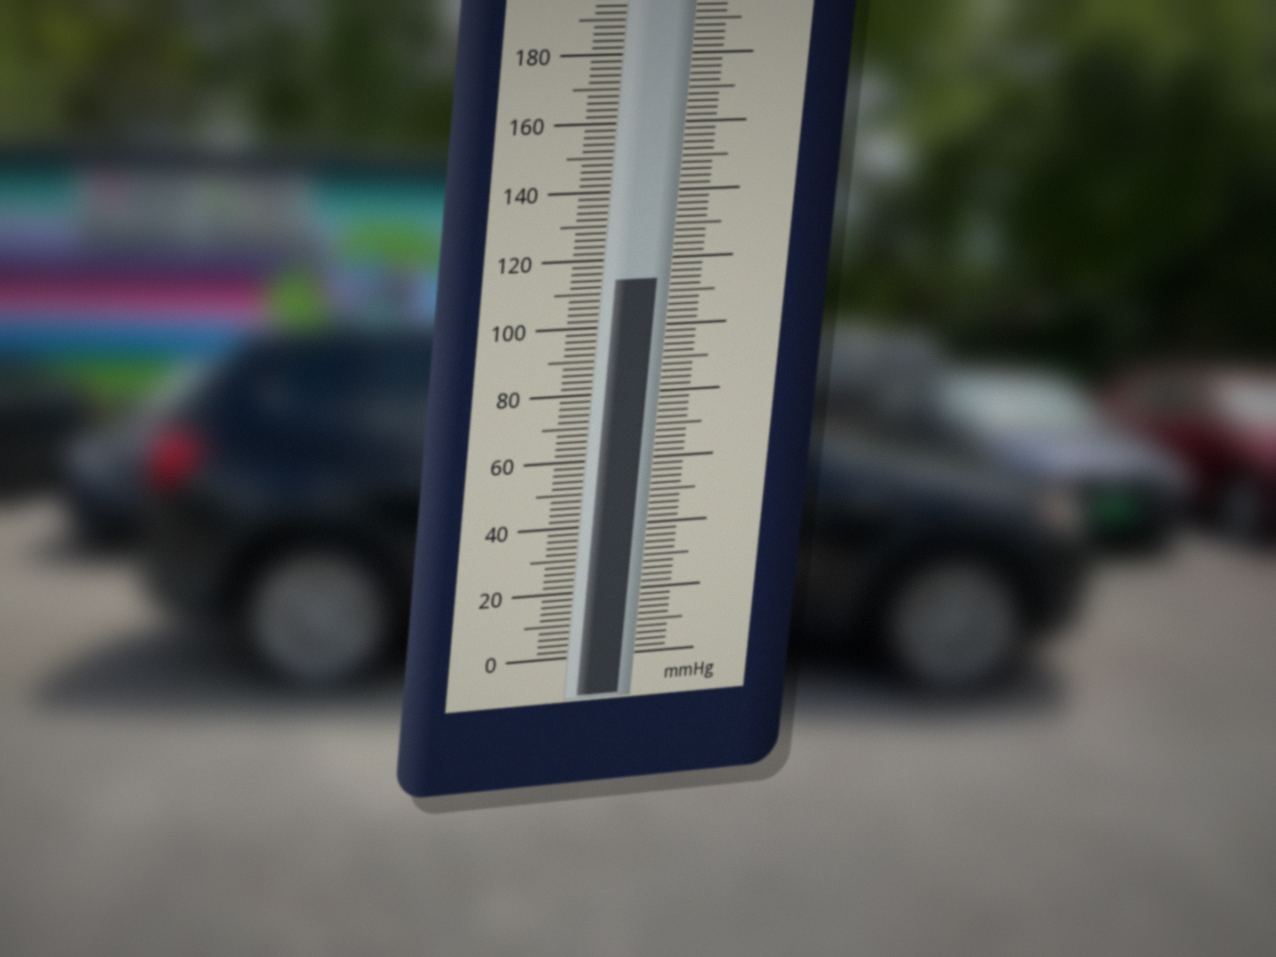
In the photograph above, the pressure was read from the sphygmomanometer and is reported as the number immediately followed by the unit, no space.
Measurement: 114mmHg
